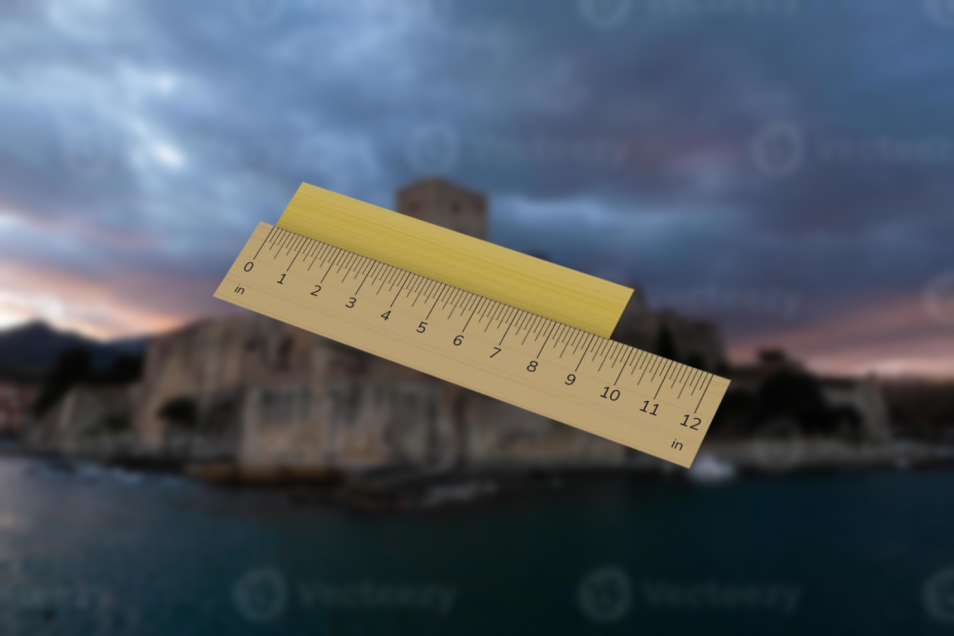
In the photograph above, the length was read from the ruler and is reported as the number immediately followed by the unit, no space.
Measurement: 9.375in
